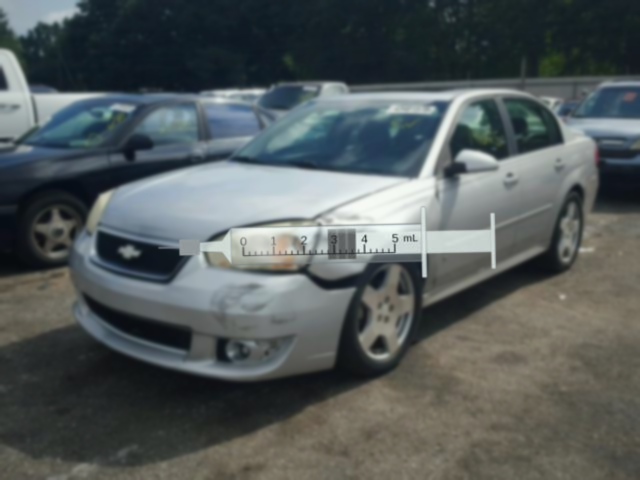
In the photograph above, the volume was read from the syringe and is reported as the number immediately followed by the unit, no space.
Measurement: 2.8mL
